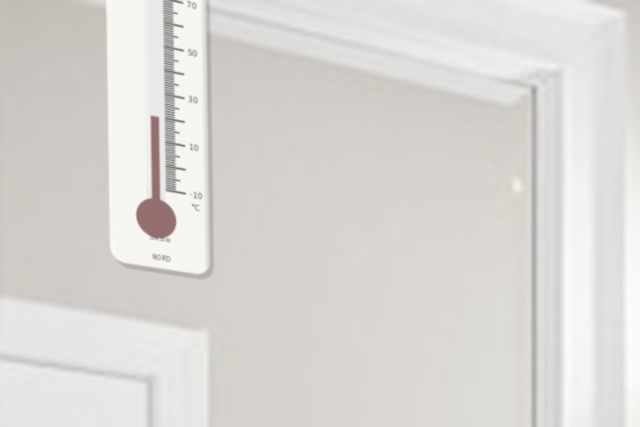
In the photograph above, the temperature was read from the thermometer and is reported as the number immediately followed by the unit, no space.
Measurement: 20°C
